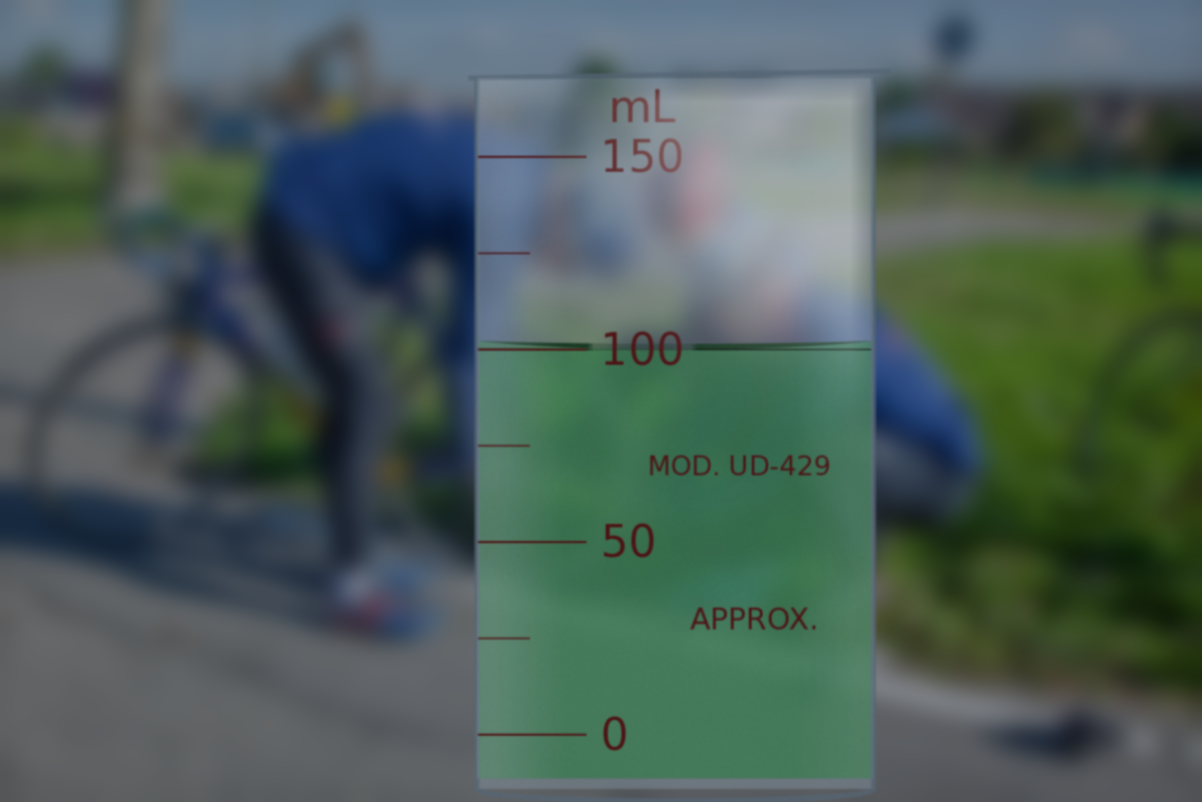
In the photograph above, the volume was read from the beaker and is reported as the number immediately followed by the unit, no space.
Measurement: 100mL
